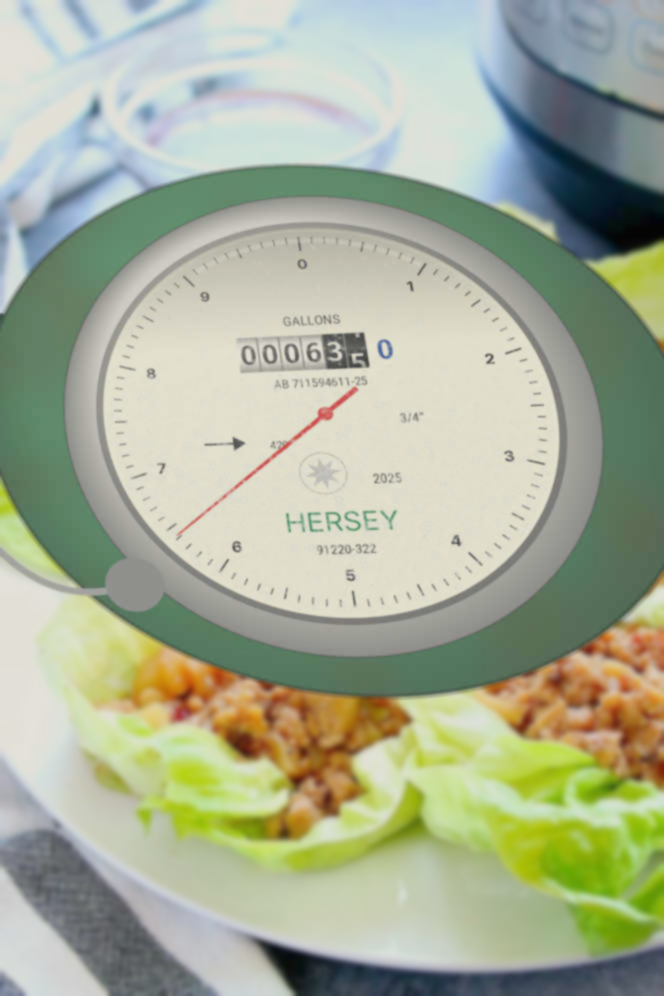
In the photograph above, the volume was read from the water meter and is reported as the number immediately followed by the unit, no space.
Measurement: 6346.4gal
